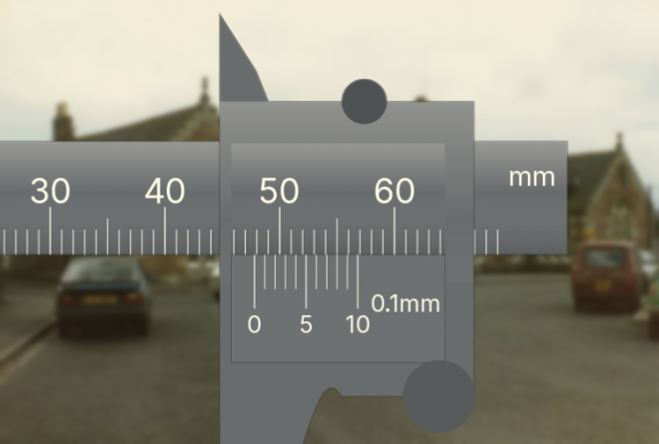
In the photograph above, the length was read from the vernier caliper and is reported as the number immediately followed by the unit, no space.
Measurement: 47.8mm
